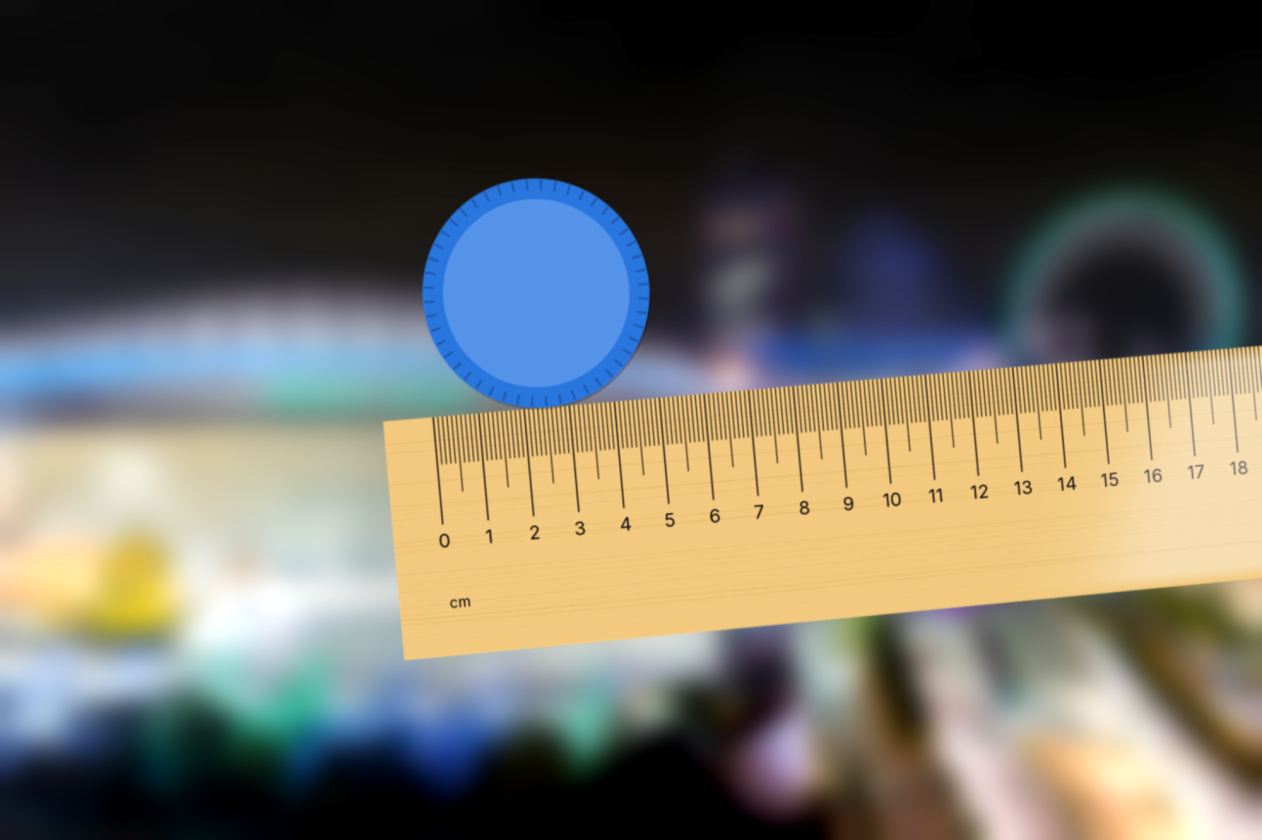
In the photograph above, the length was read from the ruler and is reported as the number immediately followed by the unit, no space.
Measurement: 5cm
